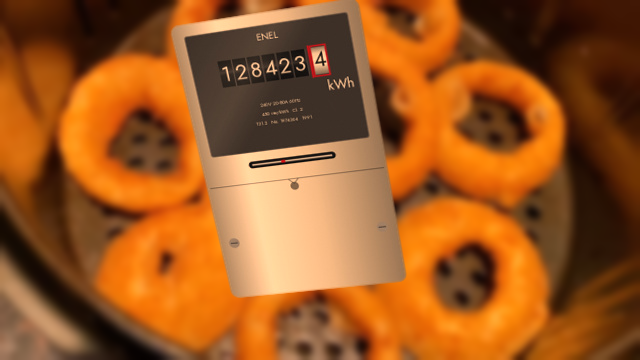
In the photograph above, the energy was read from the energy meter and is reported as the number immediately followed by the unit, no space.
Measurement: 128423.4kWh
